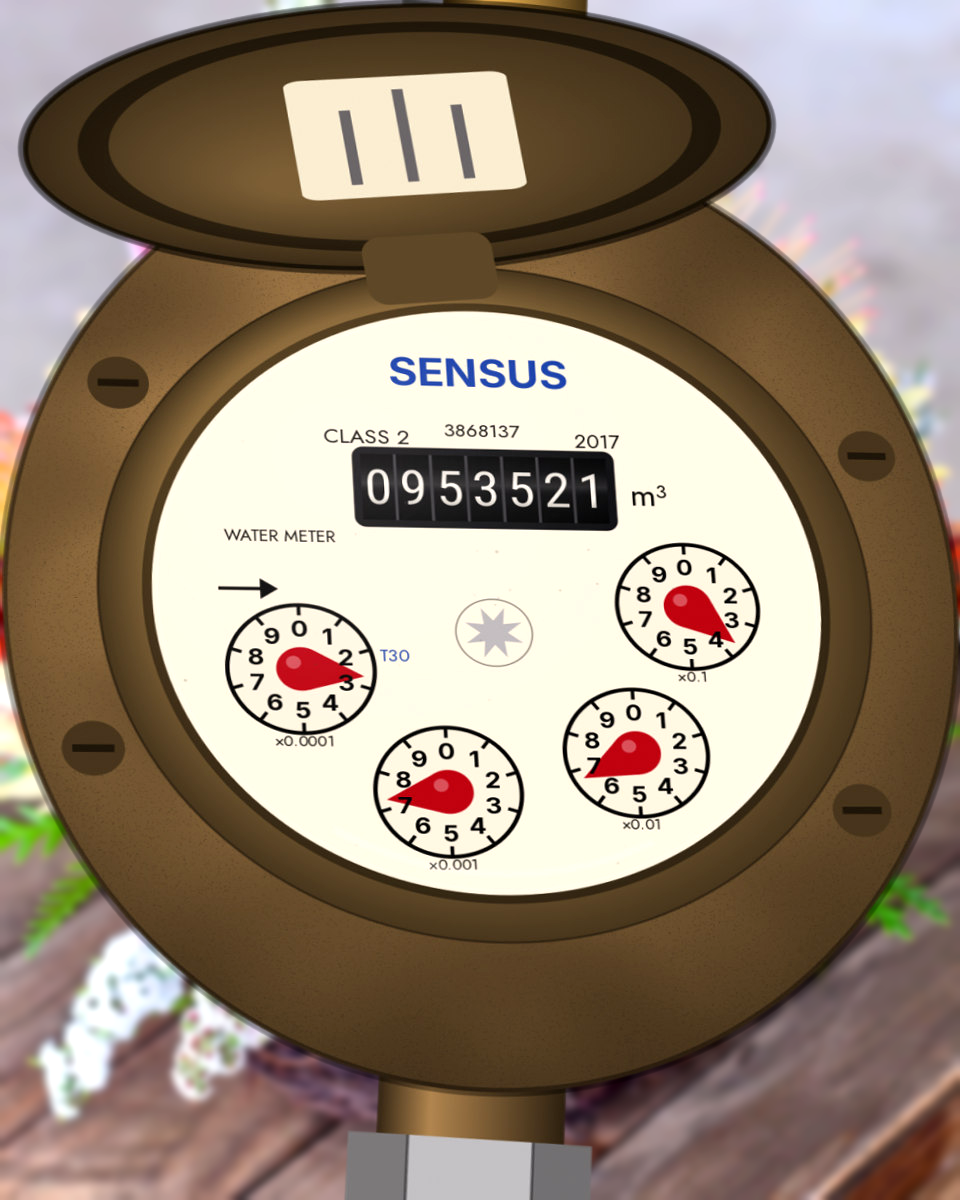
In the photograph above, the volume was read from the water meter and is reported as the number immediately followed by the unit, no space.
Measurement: 953521.3672m³
